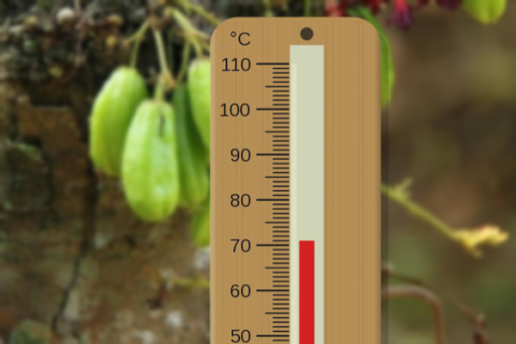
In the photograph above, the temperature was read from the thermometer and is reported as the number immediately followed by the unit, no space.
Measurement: 71°C
